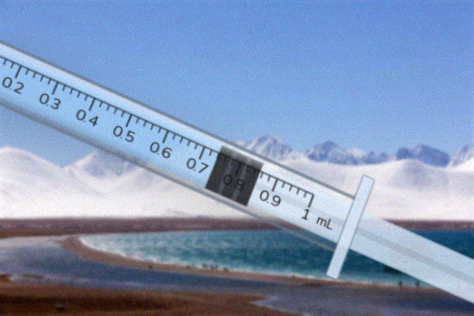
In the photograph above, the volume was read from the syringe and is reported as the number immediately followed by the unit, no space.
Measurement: 0.74mL
